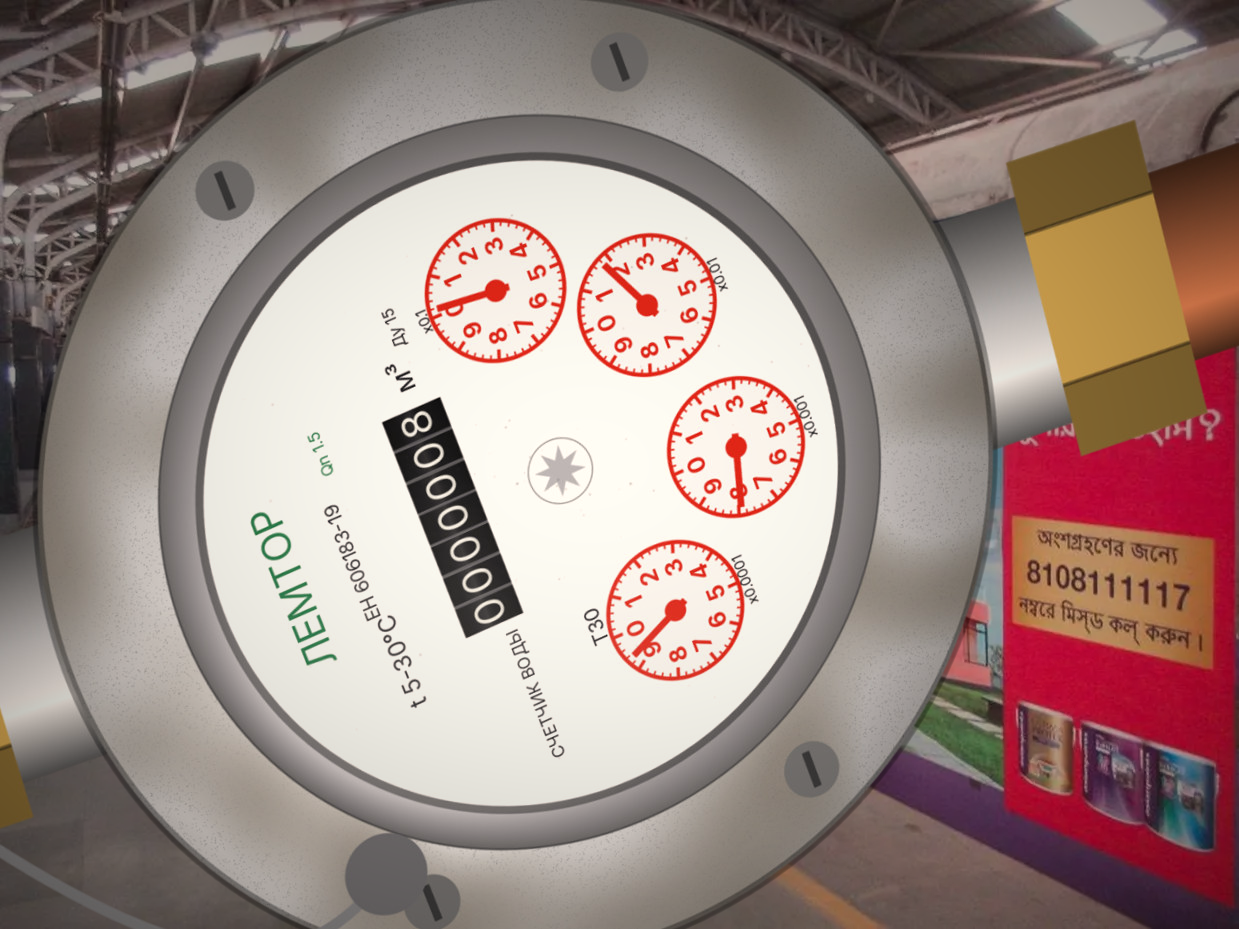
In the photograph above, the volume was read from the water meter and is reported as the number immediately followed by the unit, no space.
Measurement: 8.0179m³
